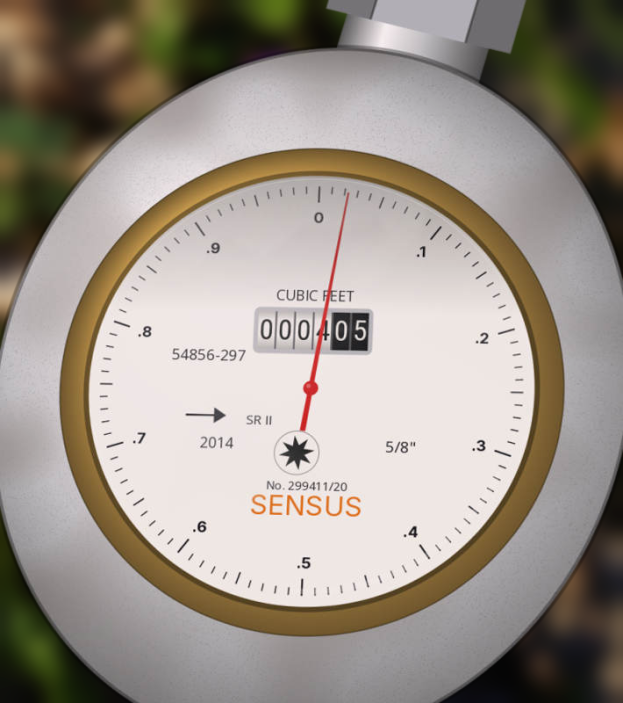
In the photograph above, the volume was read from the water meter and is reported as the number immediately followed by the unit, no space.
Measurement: 405.02ft³
